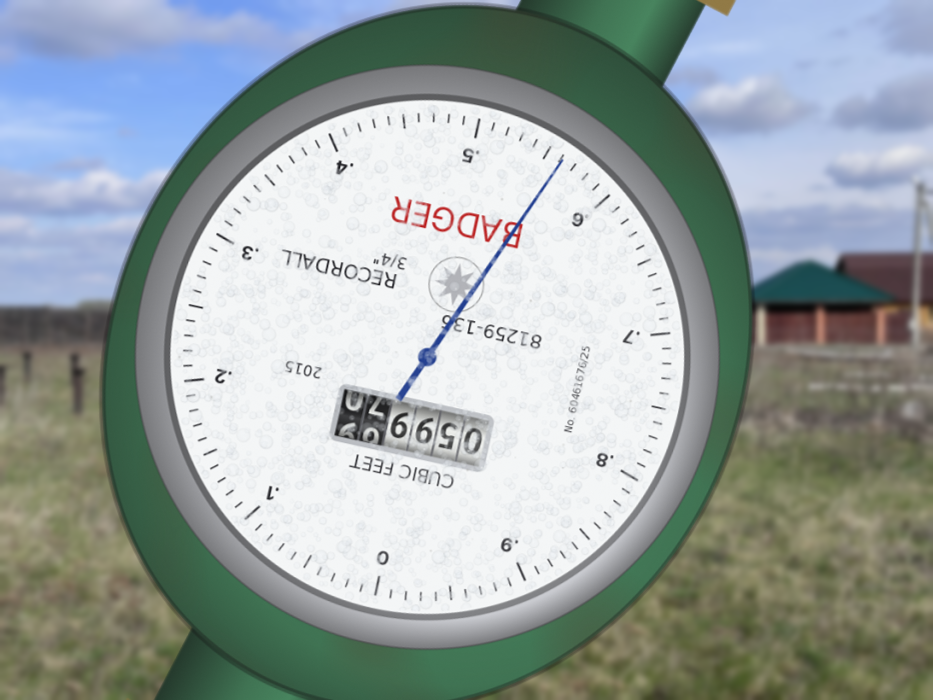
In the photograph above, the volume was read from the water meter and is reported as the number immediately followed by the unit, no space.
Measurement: 59969.56ft³
